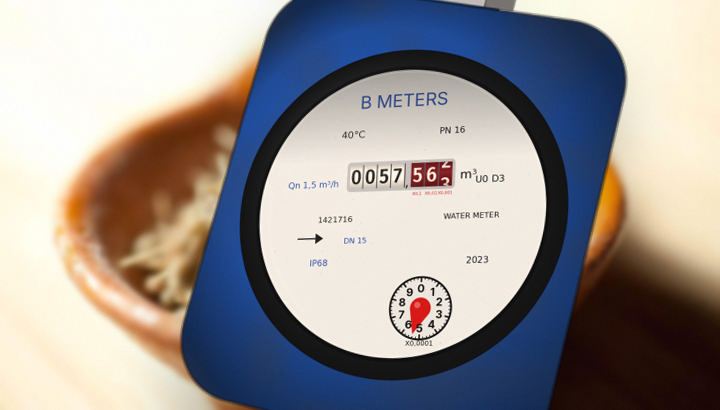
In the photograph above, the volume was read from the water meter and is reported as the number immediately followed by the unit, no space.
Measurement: 57.5625m³
